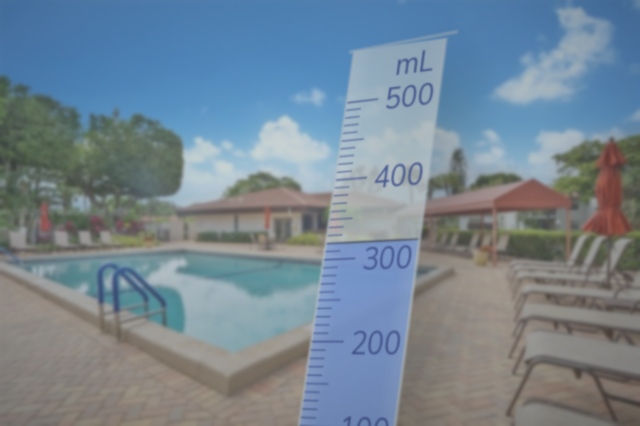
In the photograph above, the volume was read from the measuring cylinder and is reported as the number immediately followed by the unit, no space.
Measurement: 320mL
